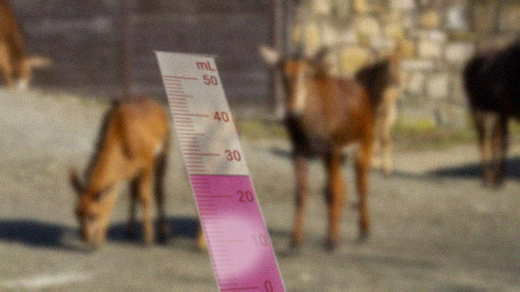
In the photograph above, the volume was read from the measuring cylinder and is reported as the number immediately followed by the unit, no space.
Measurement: 25mL
